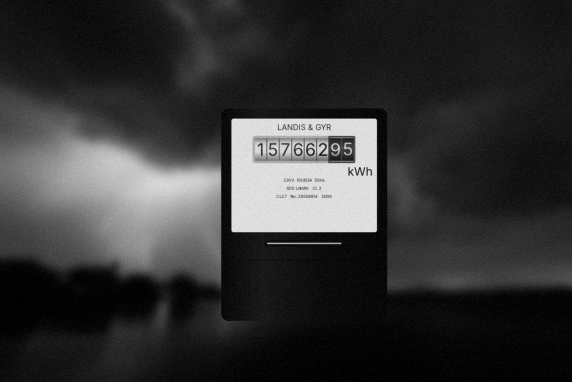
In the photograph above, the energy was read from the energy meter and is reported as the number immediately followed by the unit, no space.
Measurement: 157662.95kWh
